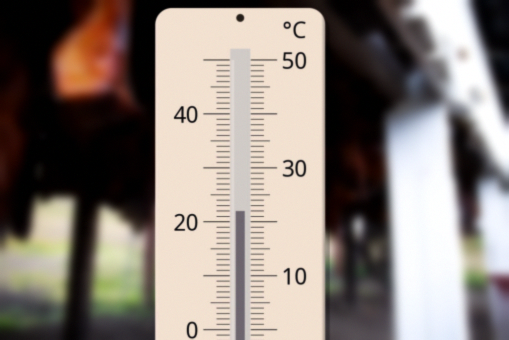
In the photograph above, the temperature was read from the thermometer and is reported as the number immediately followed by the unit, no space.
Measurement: 22°C
